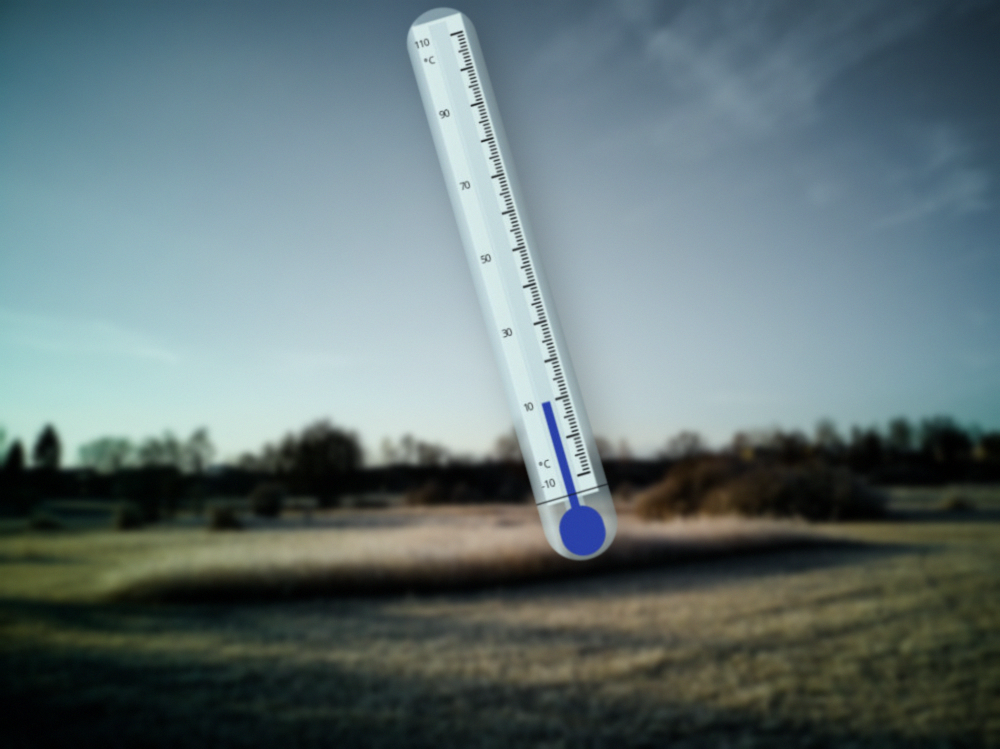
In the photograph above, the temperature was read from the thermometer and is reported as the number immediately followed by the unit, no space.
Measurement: 10°C
